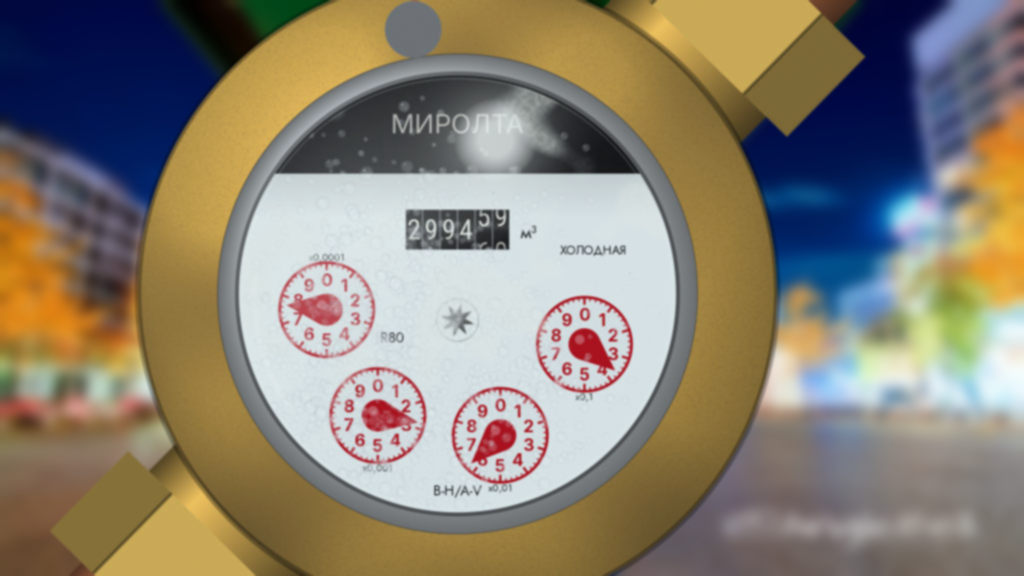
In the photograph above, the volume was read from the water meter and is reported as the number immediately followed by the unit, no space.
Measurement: 299459.3627m³
